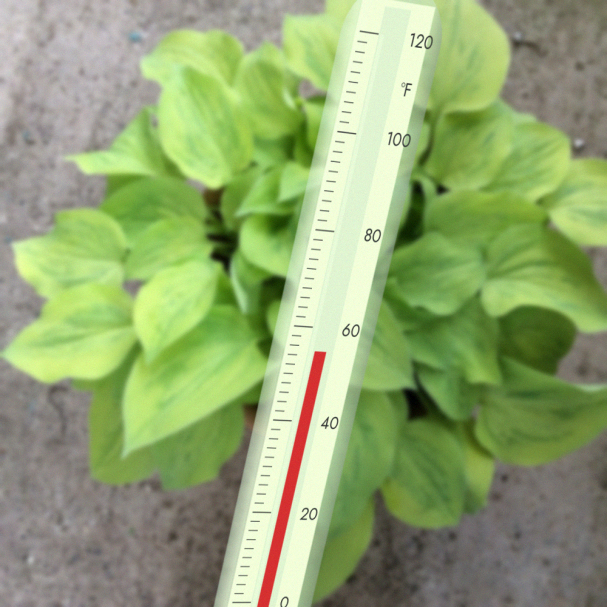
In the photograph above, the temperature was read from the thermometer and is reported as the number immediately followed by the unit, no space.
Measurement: 55°F
